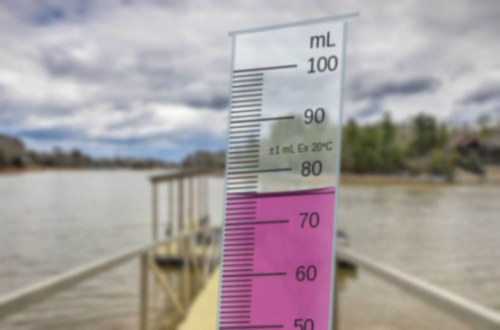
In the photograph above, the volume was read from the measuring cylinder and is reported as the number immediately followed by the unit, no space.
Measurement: 75mL
